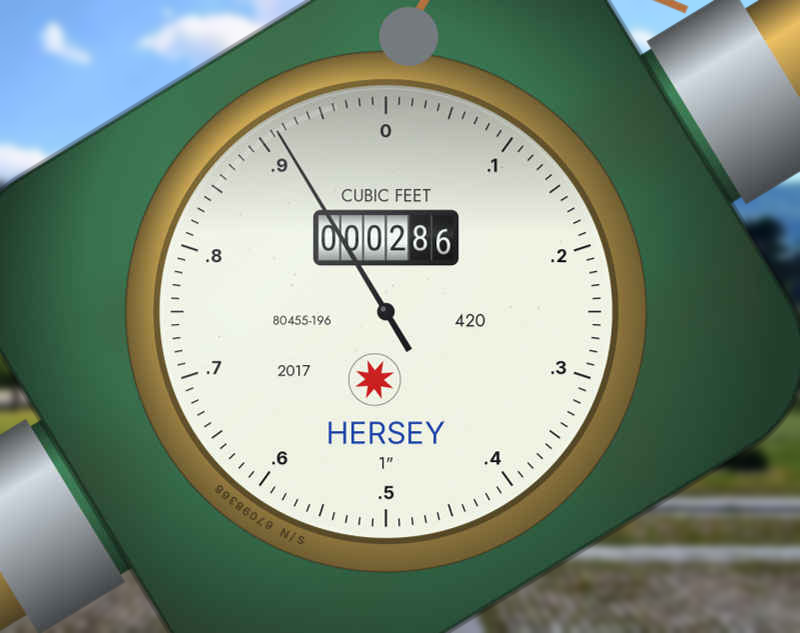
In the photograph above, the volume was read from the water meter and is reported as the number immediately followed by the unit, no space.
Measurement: 285.91ft³
